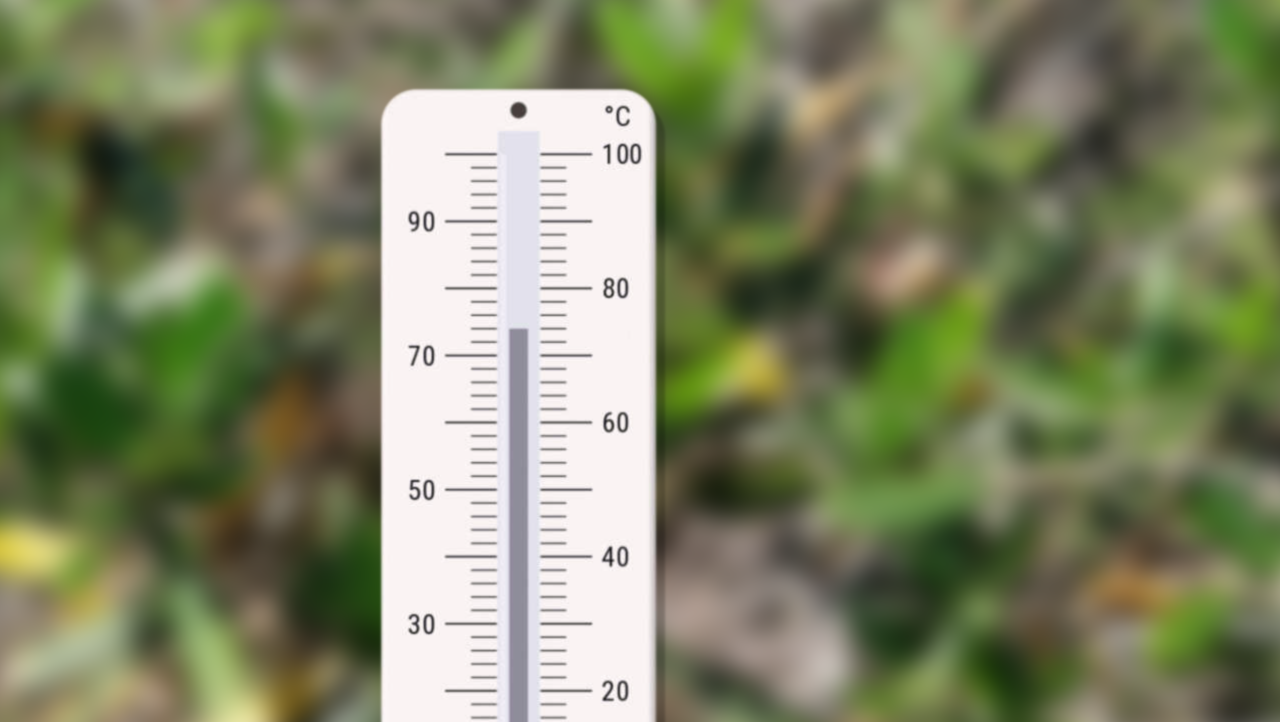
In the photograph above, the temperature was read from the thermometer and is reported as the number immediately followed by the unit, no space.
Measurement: 74°C
